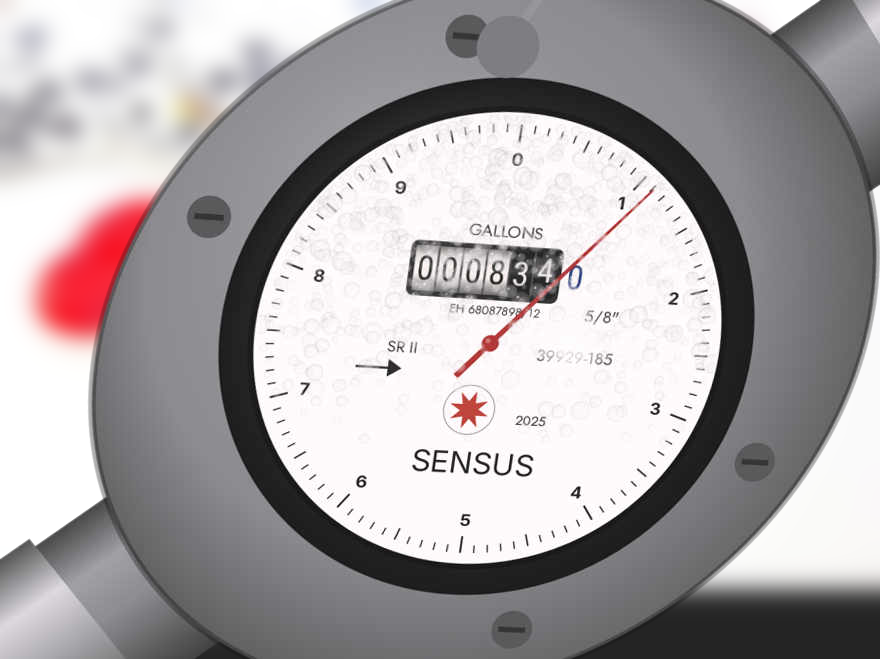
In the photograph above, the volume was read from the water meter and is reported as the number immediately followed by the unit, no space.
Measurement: 8341.1gal
